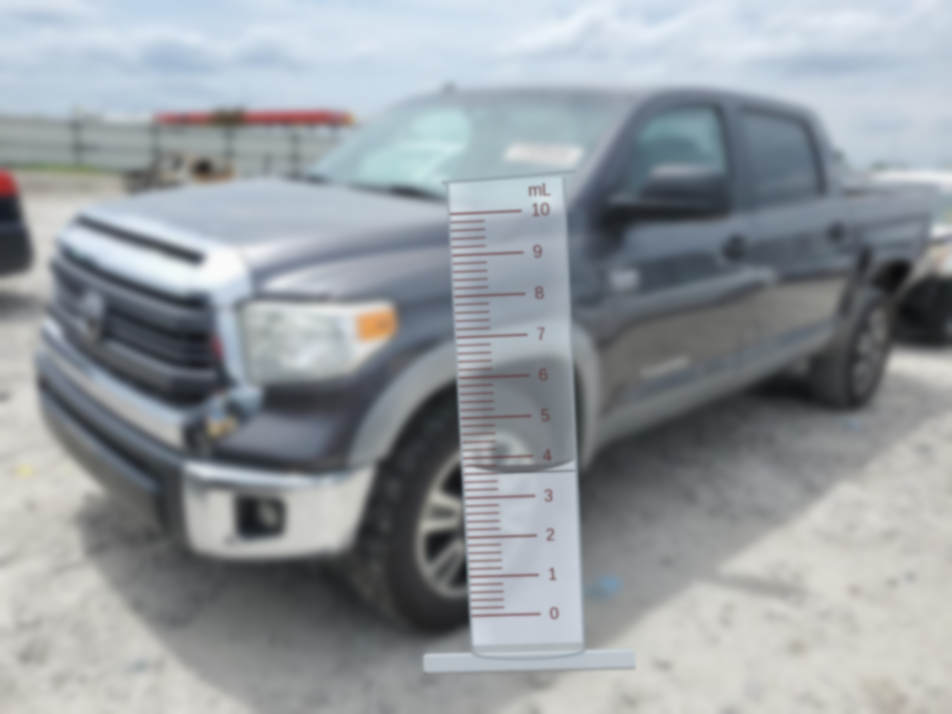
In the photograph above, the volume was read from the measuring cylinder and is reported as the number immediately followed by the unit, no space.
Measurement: 3.6mL
